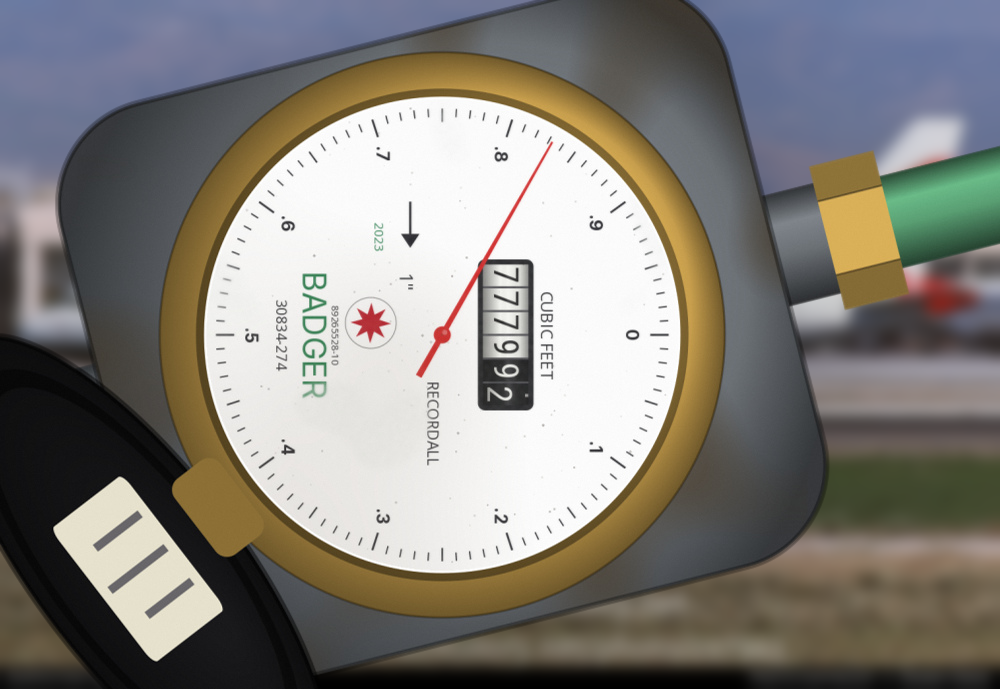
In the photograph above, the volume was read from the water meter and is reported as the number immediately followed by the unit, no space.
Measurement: 777991.83ft³
